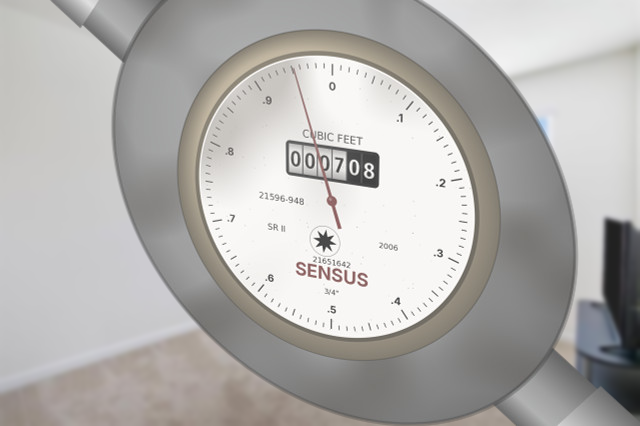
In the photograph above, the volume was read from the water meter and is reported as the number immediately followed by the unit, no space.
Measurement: 707.95ft³
